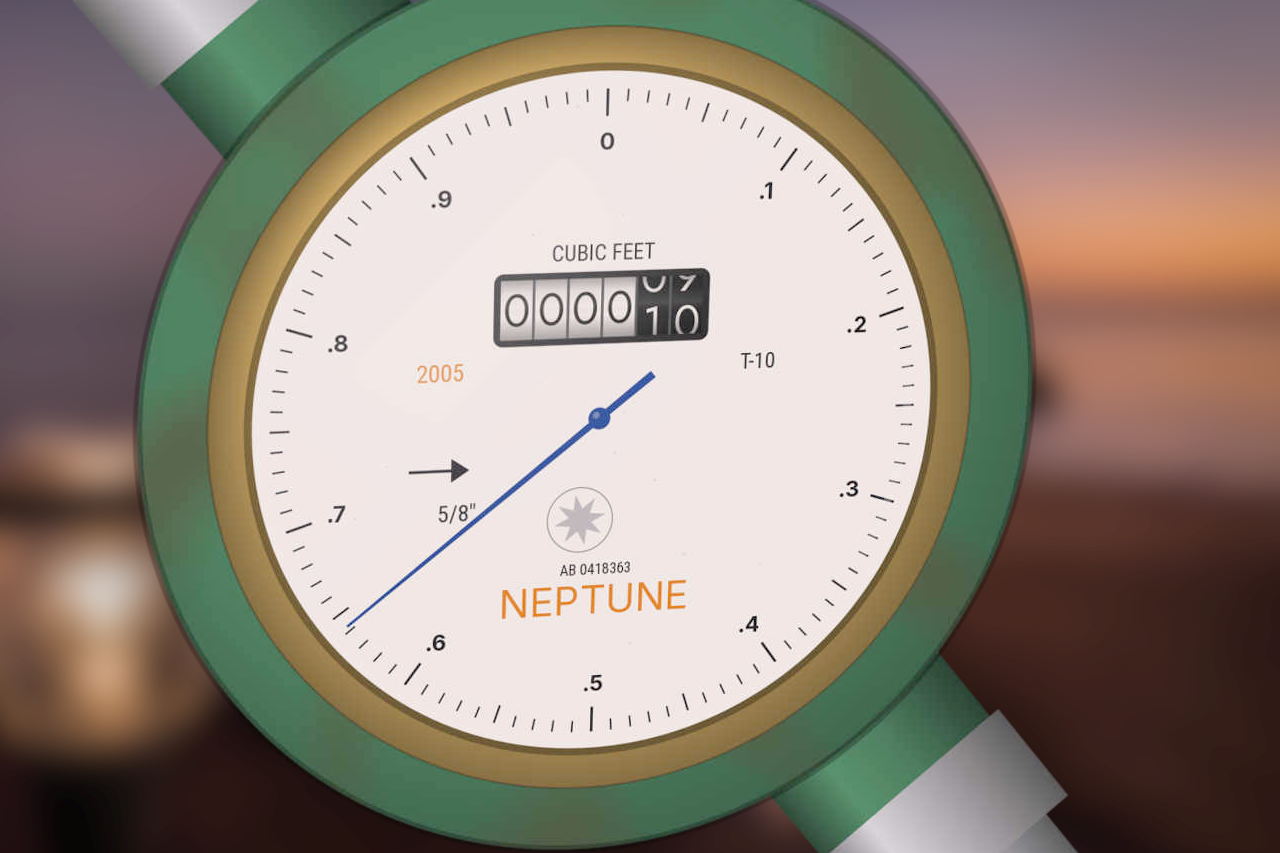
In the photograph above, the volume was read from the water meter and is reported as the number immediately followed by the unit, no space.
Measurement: 9.64ft³
